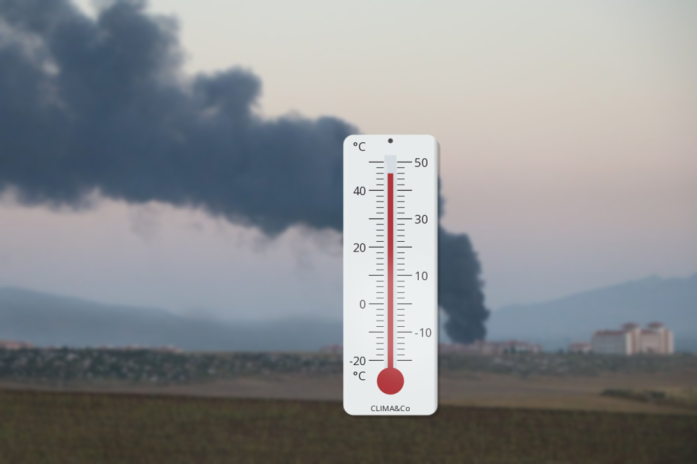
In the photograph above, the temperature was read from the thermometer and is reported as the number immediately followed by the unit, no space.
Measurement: 46°C
